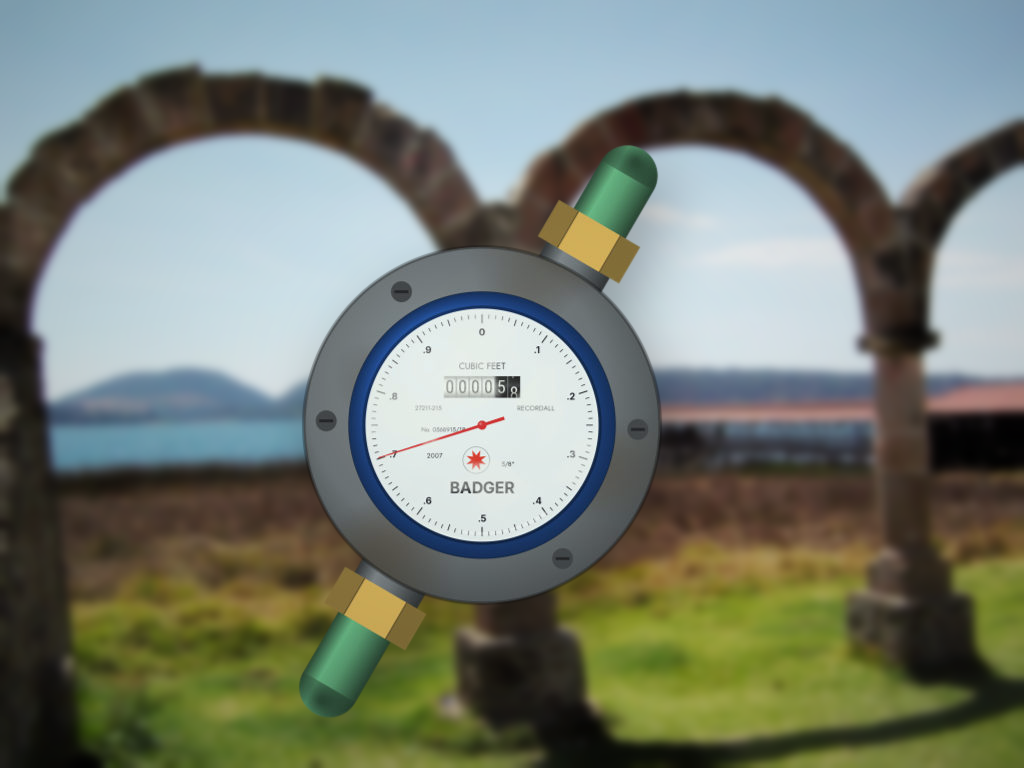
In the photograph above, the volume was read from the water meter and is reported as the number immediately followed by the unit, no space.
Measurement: 57.70ft³
